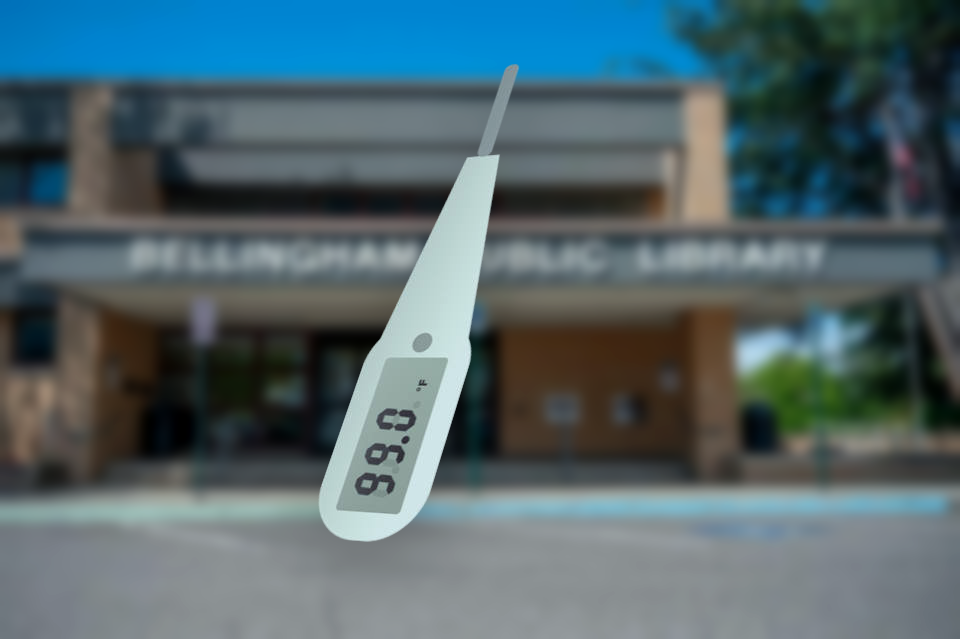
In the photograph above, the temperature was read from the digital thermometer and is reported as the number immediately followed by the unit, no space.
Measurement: 99.0°F
